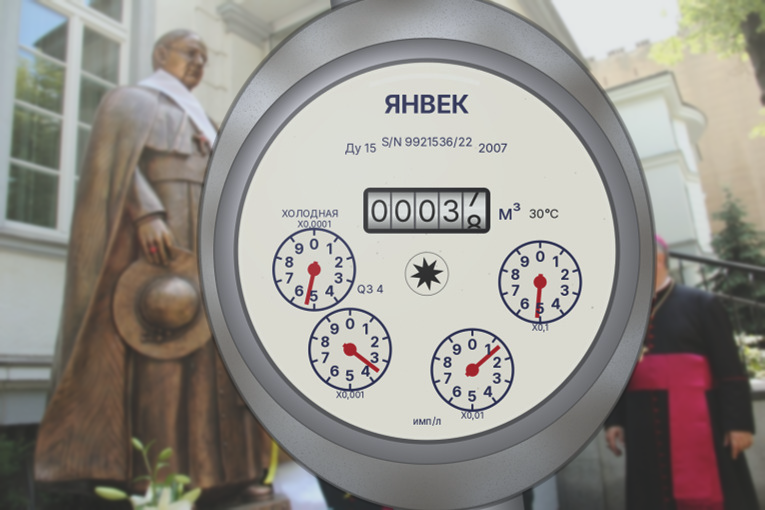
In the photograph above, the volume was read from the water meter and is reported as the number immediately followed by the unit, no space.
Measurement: 37.5135m³
